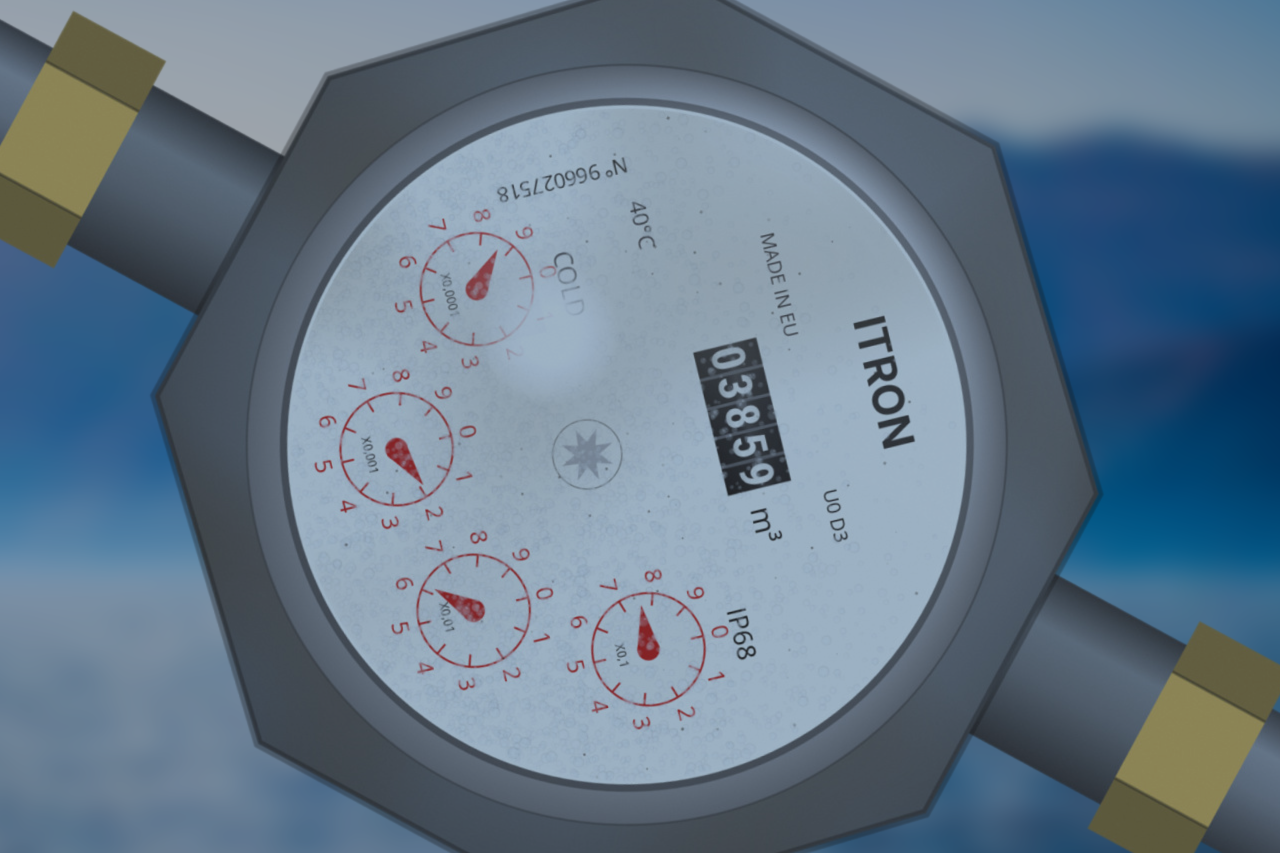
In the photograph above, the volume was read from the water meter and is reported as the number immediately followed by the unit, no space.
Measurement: 3859.7618m³
